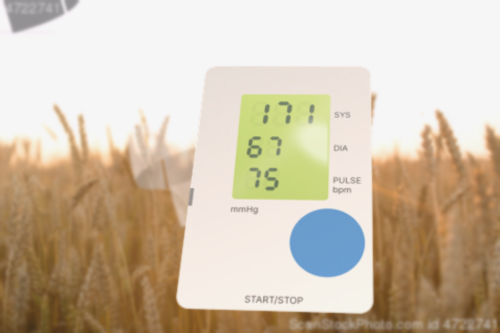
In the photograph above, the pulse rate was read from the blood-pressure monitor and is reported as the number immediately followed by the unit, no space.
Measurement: 75bpm
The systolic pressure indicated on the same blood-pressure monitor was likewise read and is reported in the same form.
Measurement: 171mmHg
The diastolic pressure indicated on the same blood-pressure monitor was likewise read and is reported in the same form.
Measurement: 67mmHg
